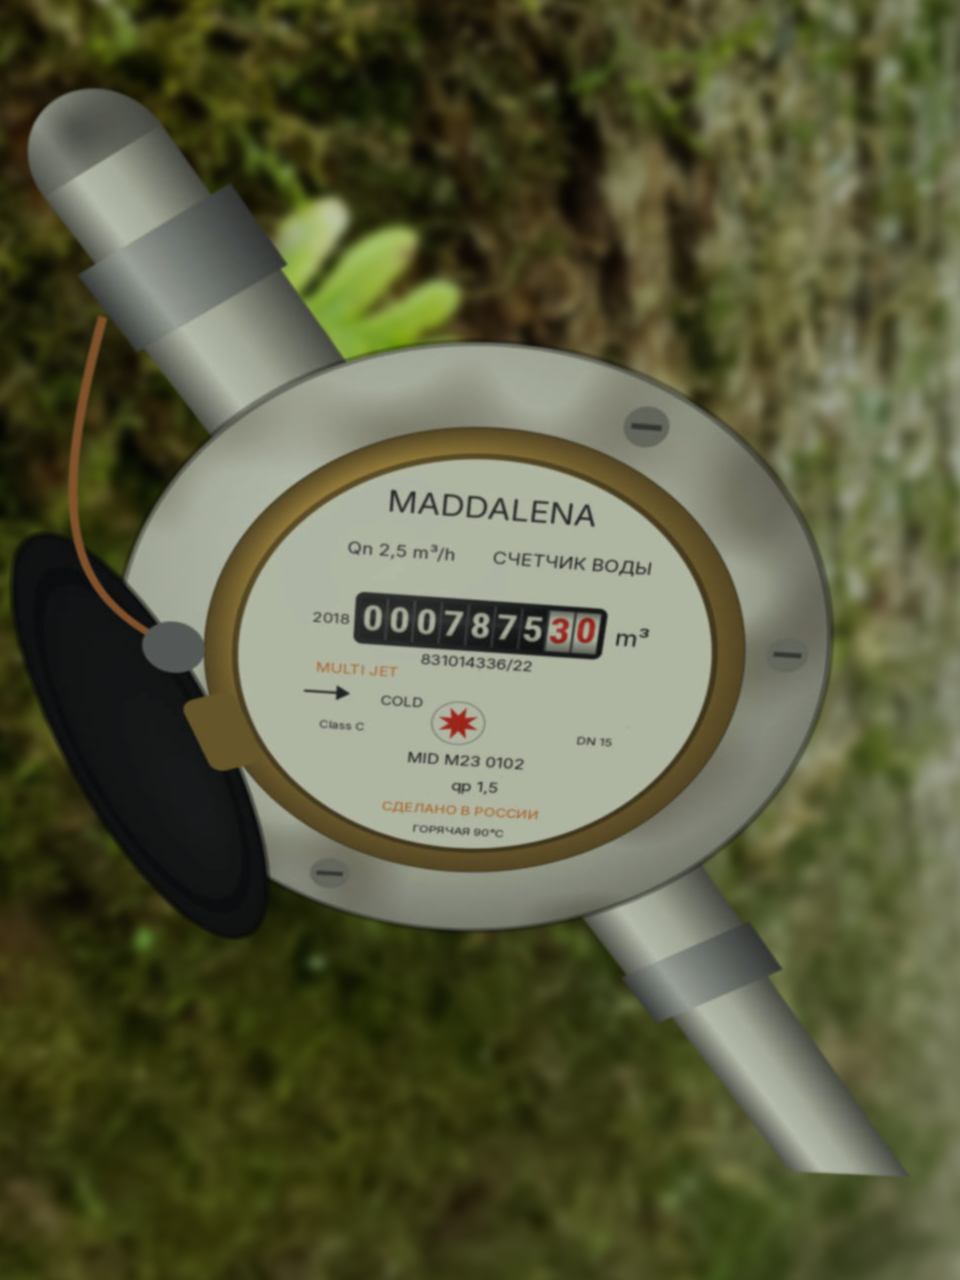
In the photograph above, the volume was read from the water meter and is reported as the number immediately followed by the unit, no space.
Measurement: 7875.30m³
